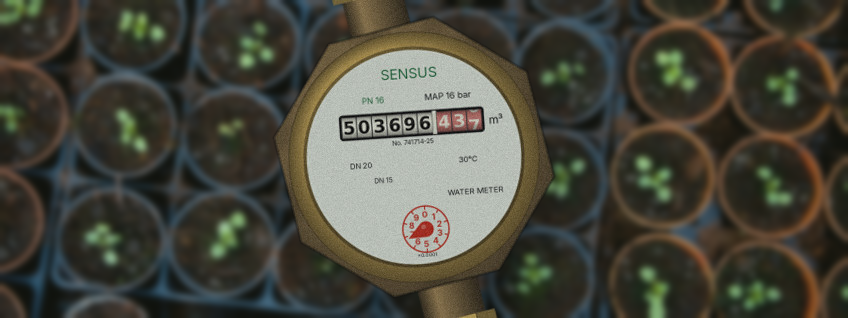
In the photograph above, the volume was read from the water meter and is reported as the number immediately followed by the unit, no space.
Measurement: 503696.4366m³
